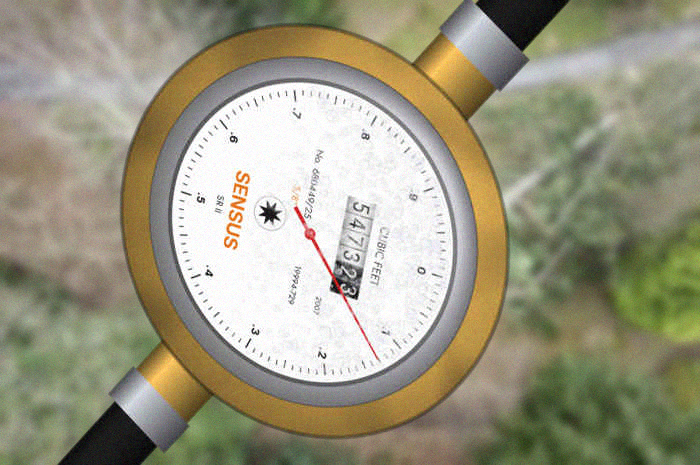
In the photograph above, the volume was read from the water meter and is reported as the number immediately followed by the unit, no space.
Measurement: 547323.13ft³
